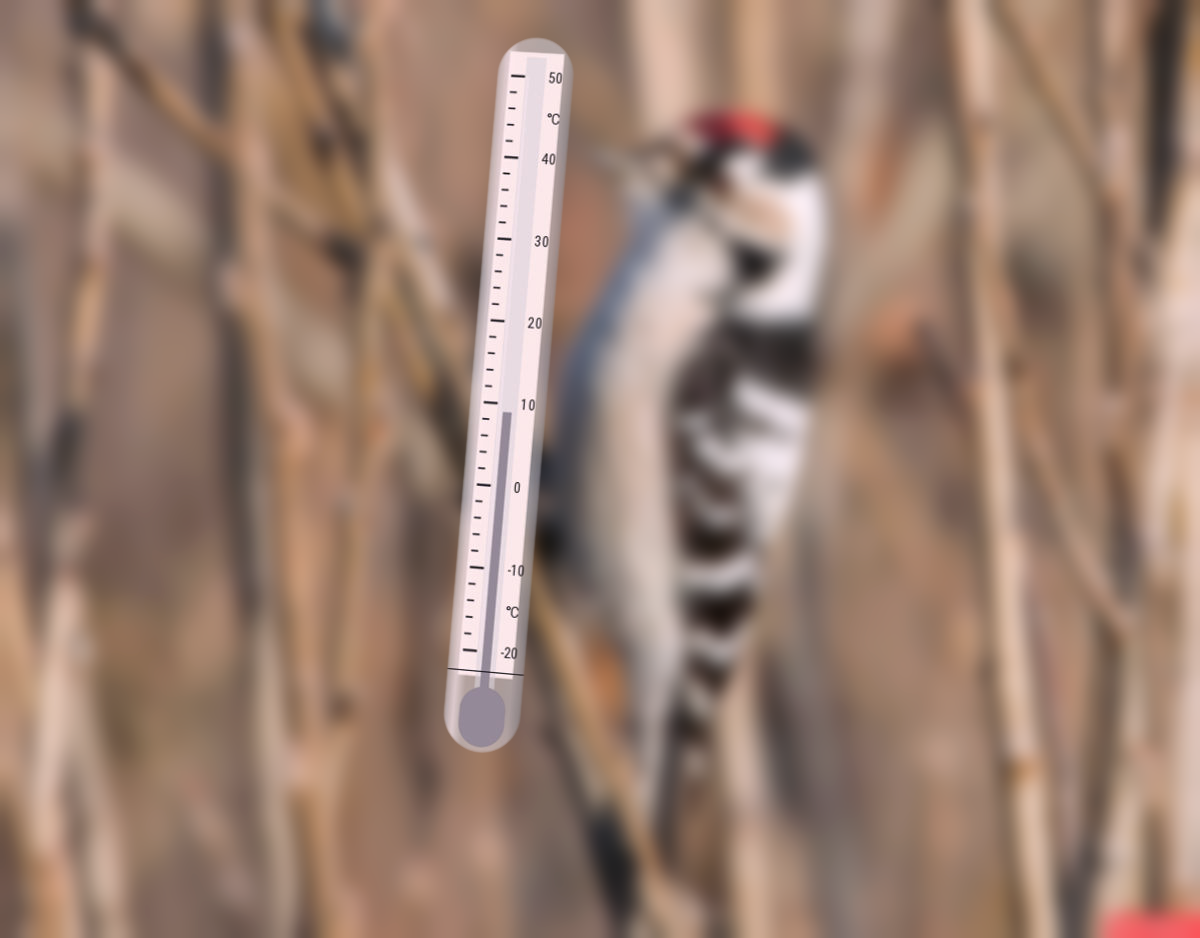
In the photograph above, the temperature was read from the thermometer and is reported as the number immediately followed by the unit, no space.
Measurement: 9°C
